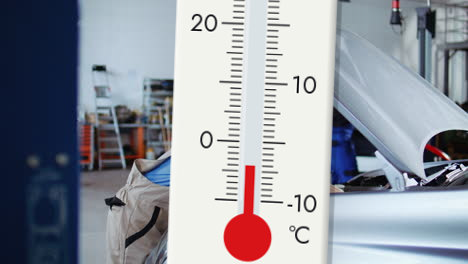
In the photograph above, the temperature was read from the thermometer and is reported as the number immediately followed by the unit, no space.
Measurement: -4°C
